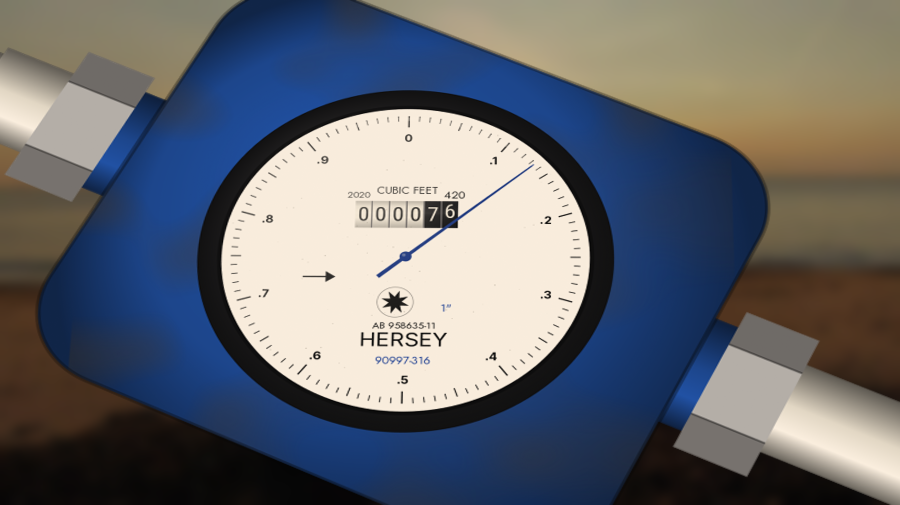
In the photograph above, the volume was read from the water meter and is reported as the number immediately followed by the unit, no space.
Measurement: 76.13ft³
